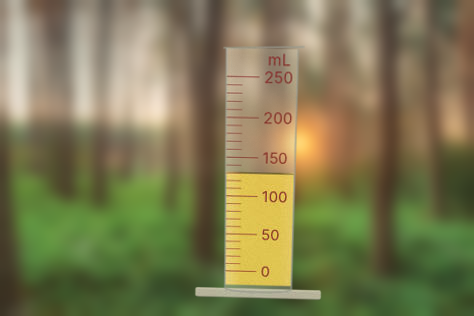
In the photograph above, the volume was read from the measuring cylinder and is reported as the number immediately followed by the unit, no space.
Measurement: 130mL
